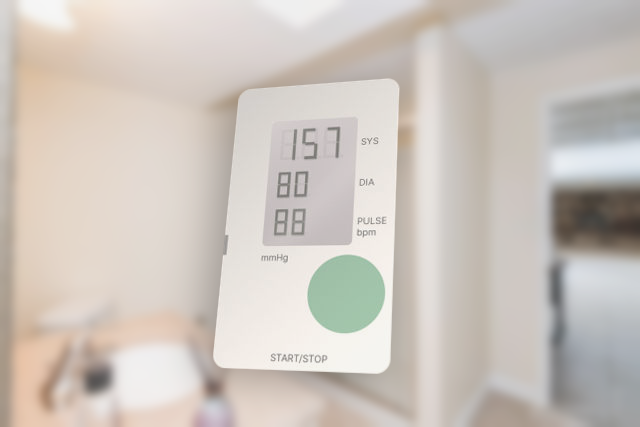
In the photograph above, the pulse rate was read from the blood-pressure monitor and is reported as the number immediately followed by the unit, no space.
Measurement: 88bpm
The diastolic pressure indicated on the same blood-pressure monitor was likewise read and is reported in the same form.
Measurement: 80mmHg
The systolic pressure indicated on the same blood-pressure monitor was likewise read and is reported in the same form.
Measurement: 157mmHg
